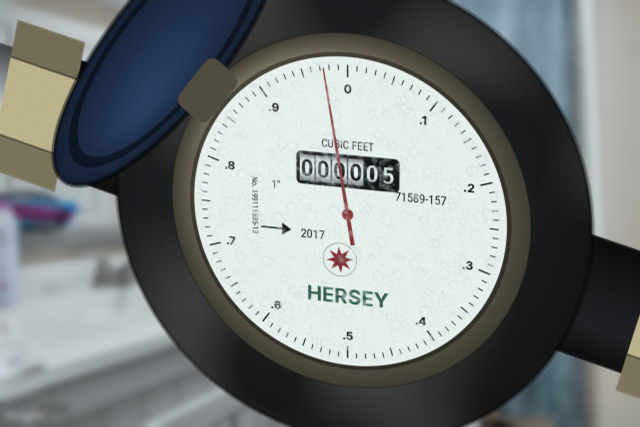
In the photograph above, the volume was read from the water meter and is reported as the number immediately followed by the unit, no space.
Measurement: 4.97ft³
